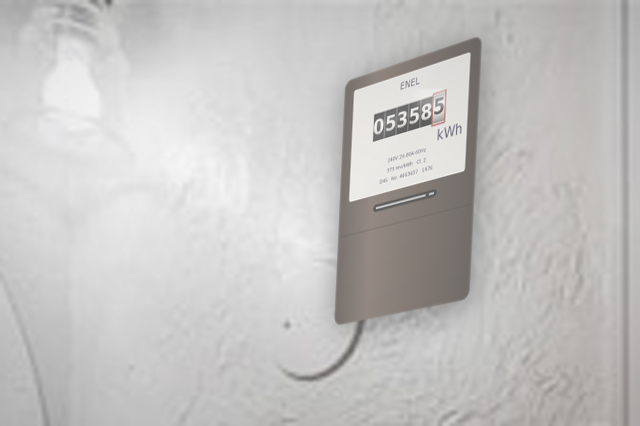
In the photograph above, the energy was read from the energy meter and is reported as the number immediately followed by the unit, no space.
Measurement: 5358.5kWh
